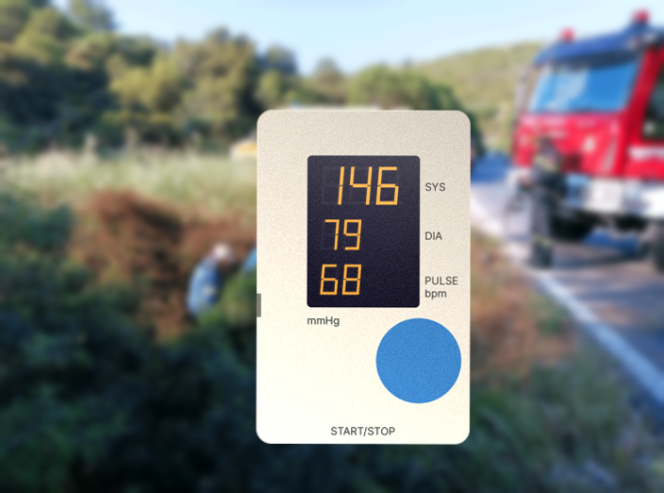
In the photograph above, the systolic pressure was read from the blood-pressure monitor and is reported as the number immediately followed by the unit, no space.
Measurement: 146mmHg
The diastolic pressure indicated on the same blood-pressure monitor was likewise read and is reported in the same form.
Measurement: 79mmHg
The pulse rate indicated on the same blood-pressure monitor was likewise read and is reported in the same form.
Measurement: 68bpm
